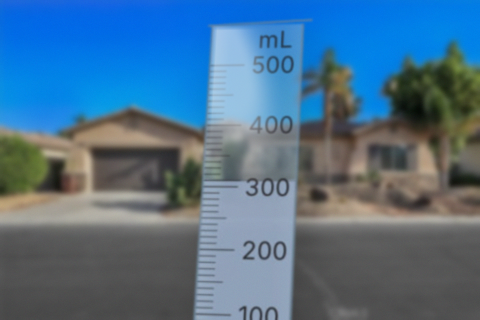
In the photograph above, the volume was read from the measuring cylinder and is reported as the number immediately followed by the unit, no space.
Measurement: 310mL
